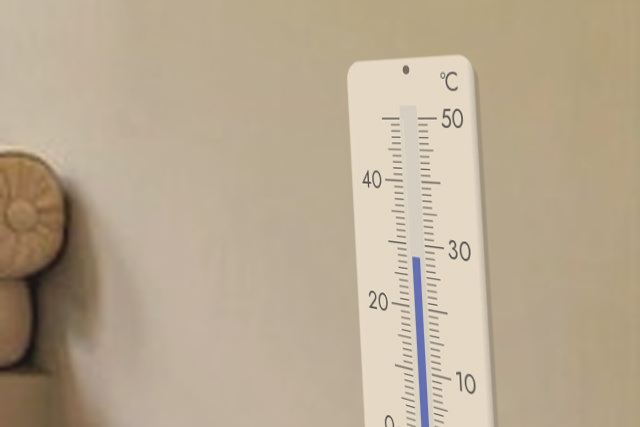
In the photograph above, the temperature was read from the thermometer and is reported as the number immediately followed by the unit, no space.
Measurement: 28°C
